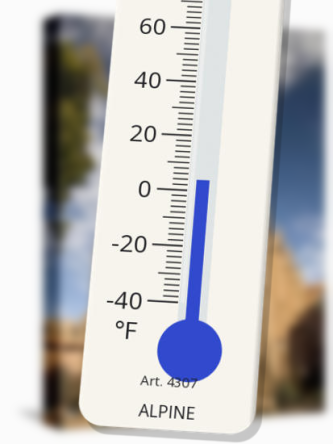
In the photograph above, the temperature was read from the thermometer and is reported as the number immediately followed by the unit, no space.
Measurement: 4°F
